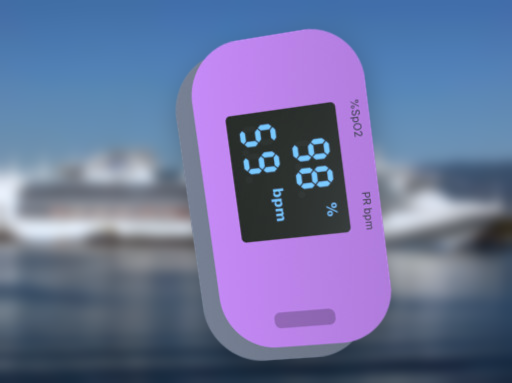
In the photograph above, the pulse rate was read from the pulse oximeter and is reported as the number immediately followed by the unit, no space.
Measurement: 59bpm
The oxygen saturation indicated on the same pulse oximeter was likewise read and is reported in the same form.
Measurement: 98%
